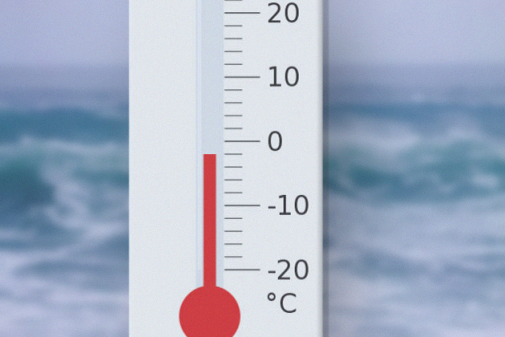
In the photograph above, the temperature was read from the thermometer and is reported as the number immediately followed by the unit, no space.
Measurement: -2°C
